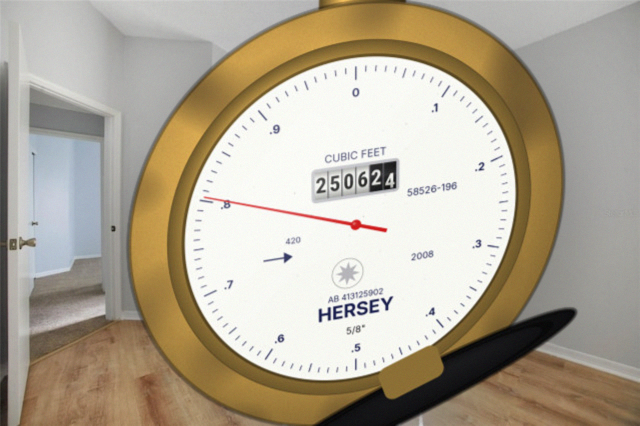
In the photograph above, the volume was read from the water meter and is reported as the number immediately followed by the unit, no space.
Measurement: 250623.80ft³
